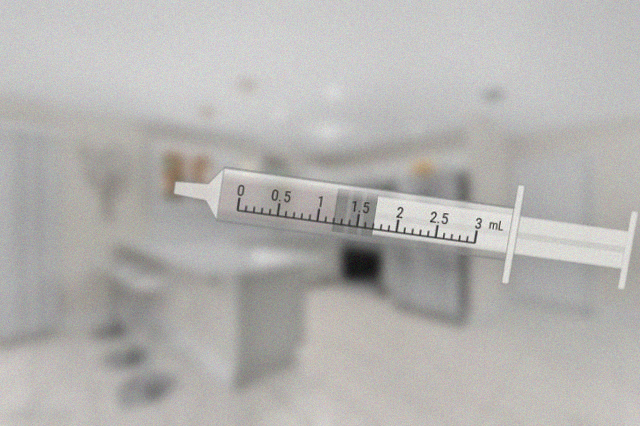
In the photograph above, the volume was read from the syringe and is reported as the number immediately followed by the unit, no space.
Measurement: 1.2mL
